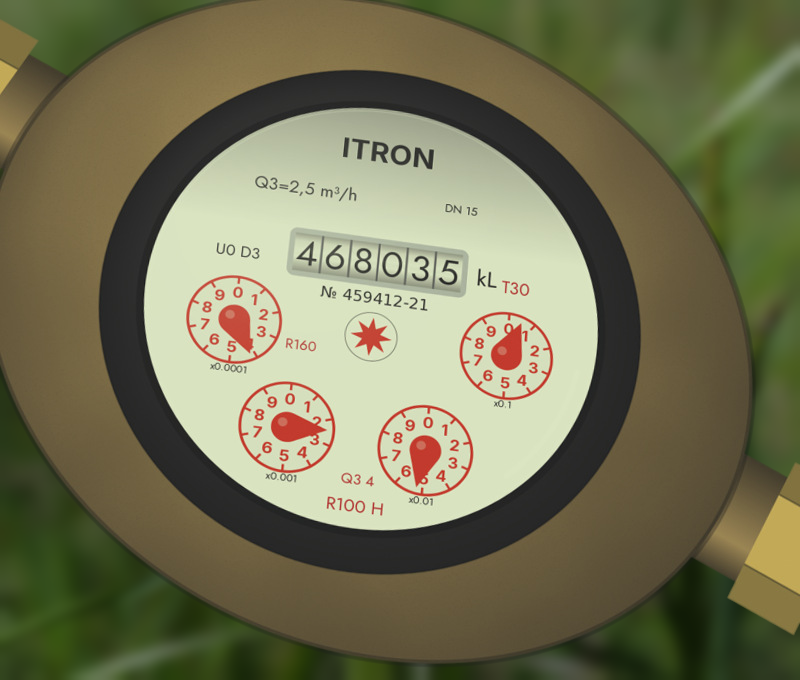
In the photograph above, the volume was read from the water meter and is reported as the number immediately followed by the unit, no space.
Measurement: 468035.0524kL
